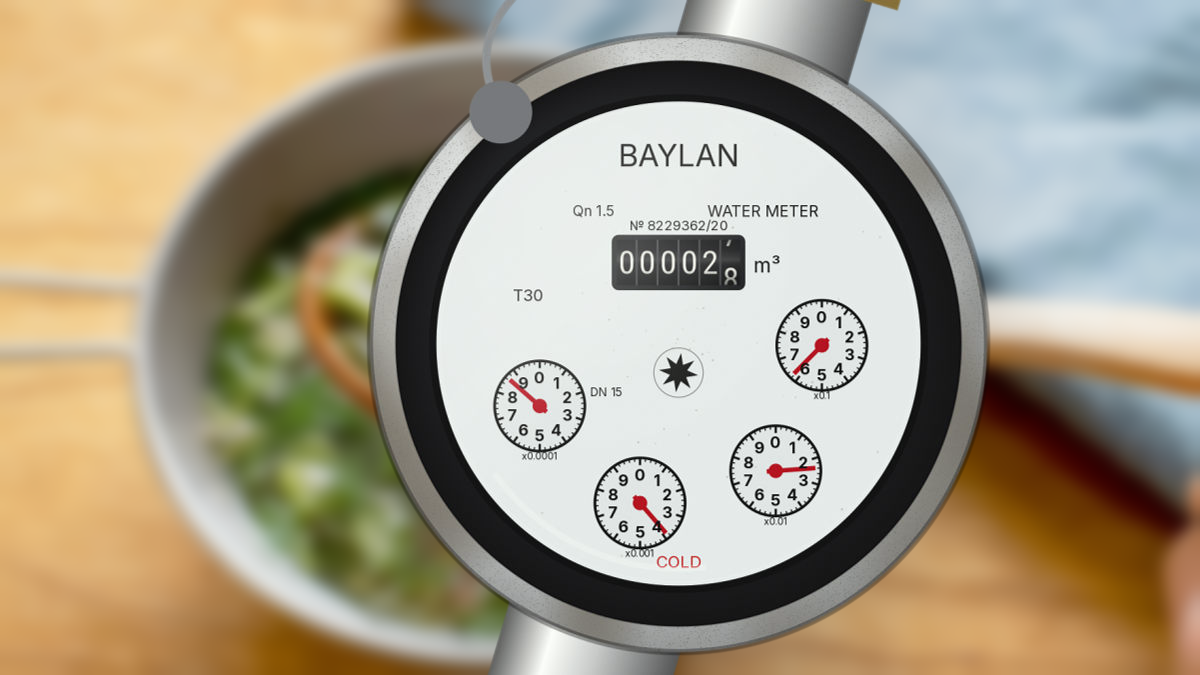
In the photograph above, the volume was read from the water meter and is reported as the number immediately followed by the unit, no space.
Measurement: 27.6238m³
